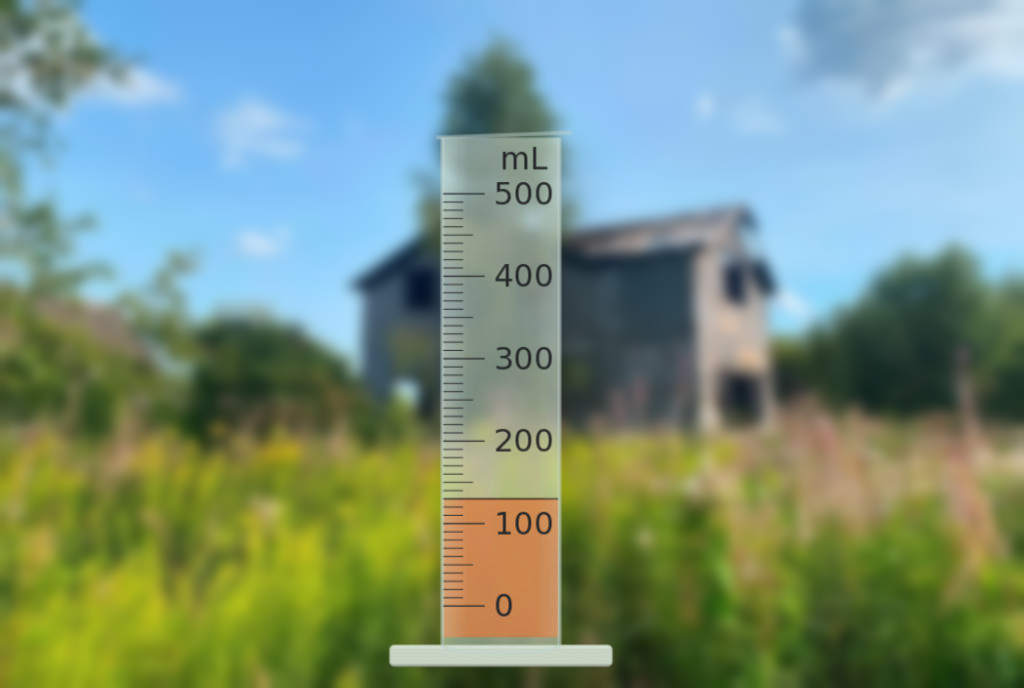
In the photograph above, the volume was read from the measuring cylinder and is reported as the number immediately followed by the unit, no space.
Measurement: 130mL
